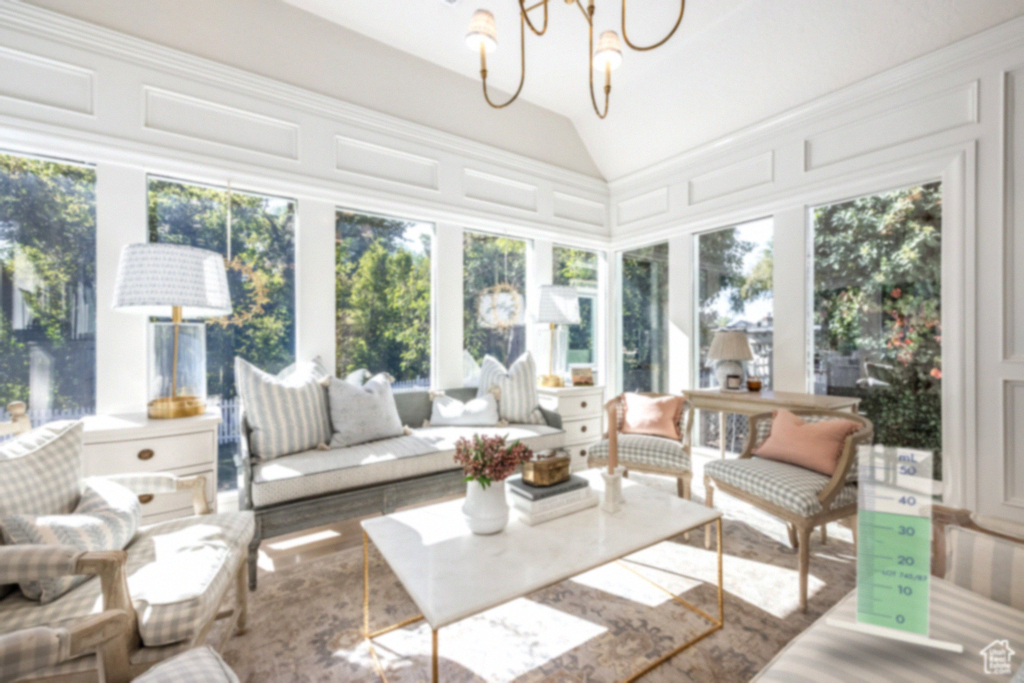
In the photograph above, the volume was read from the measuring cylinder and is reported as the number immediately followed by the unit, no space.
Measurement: 35mL
